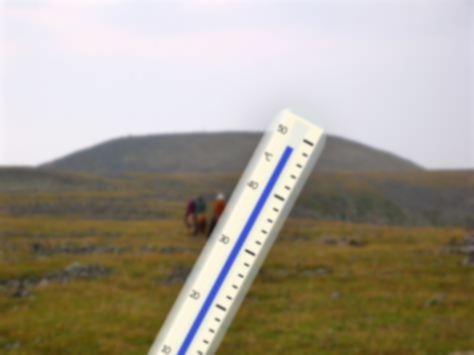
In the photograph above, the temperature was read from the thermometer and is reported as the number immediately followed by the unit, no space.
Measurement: 48°C
